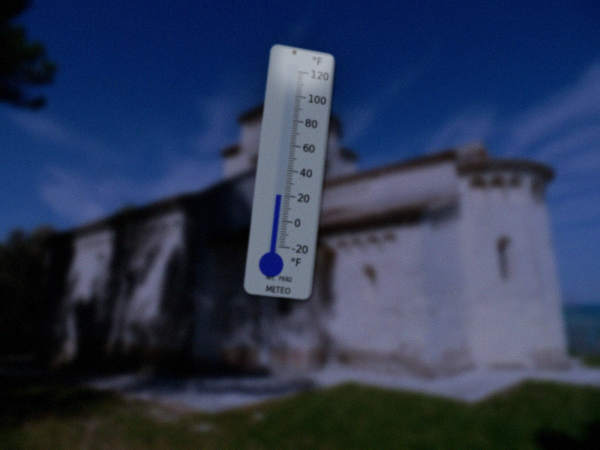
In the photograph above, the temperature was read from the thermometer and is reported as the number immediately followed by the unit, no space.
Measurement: 20°F
